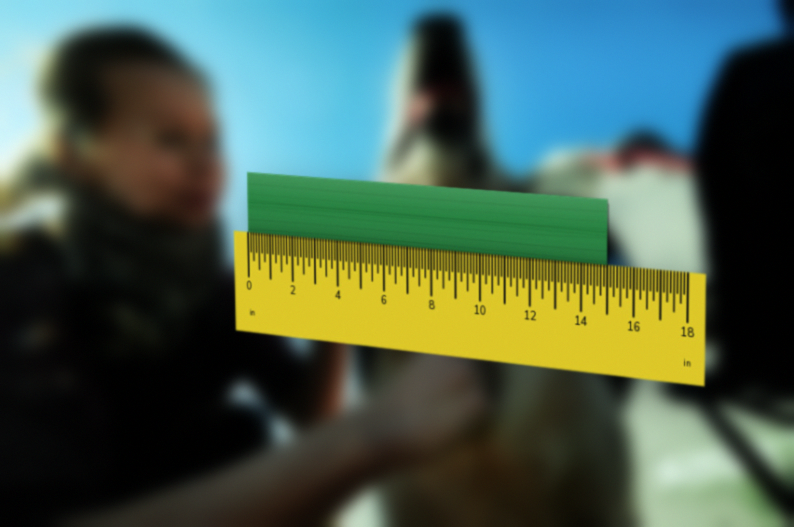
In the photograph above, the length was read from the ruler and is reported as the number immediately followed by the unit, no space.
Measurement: 15in
